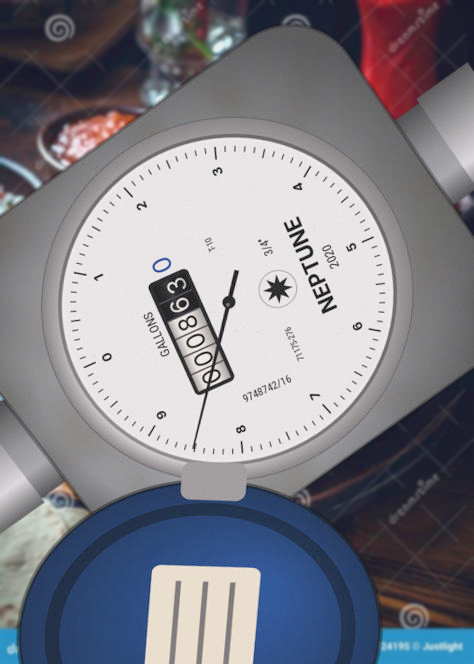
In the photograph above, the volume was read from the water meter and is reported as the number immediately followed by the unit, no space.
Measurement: 8628.5gal
